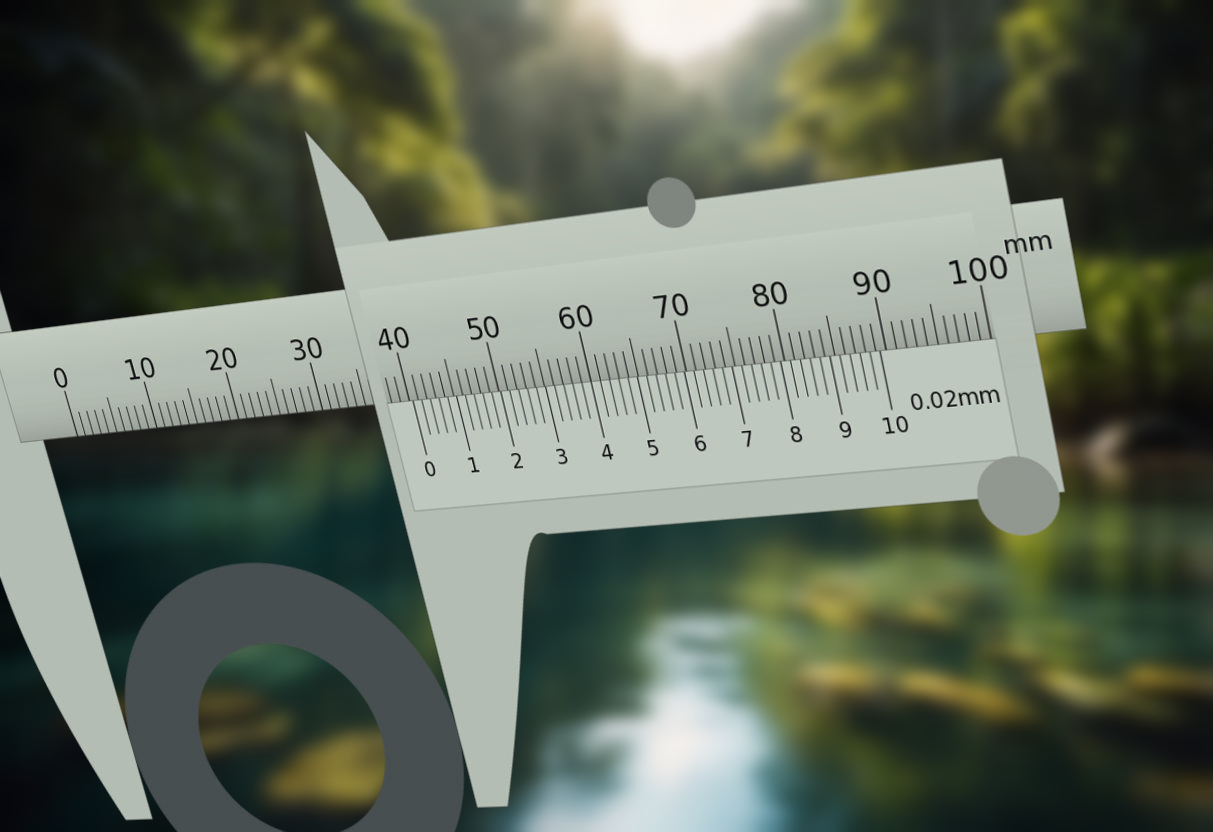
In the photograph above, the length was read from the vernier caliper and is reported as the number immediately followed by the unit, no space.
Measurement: 40.4mm
